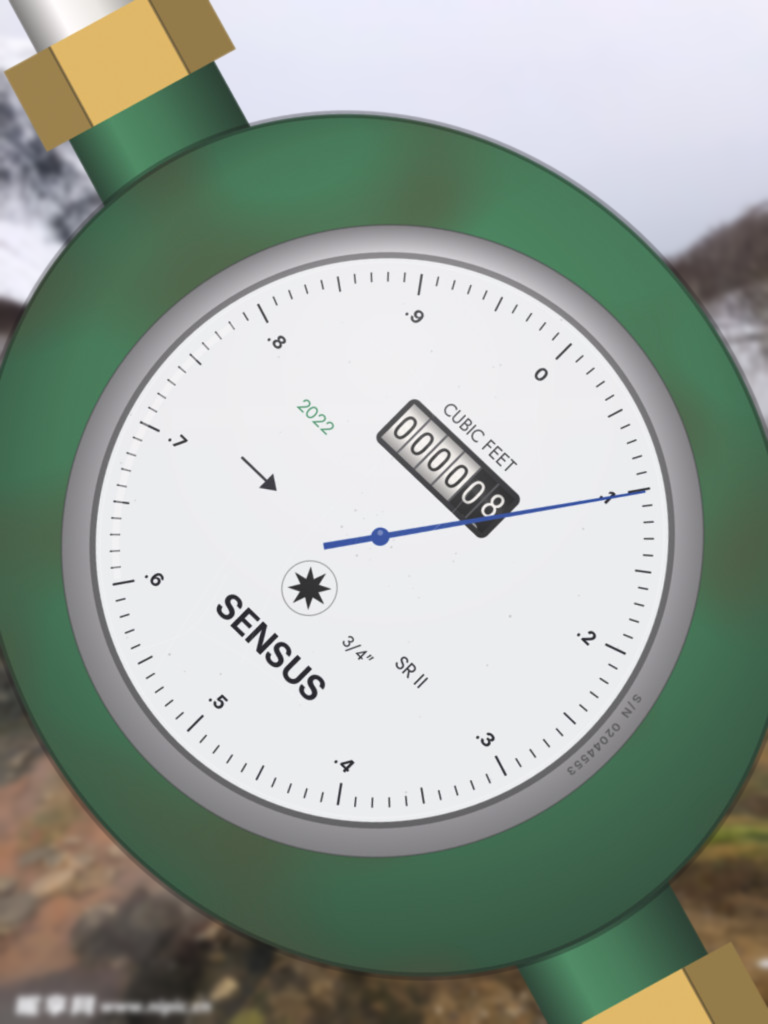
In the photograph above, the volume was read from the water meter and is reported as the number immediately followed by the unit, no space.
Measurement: 8.10ft³
